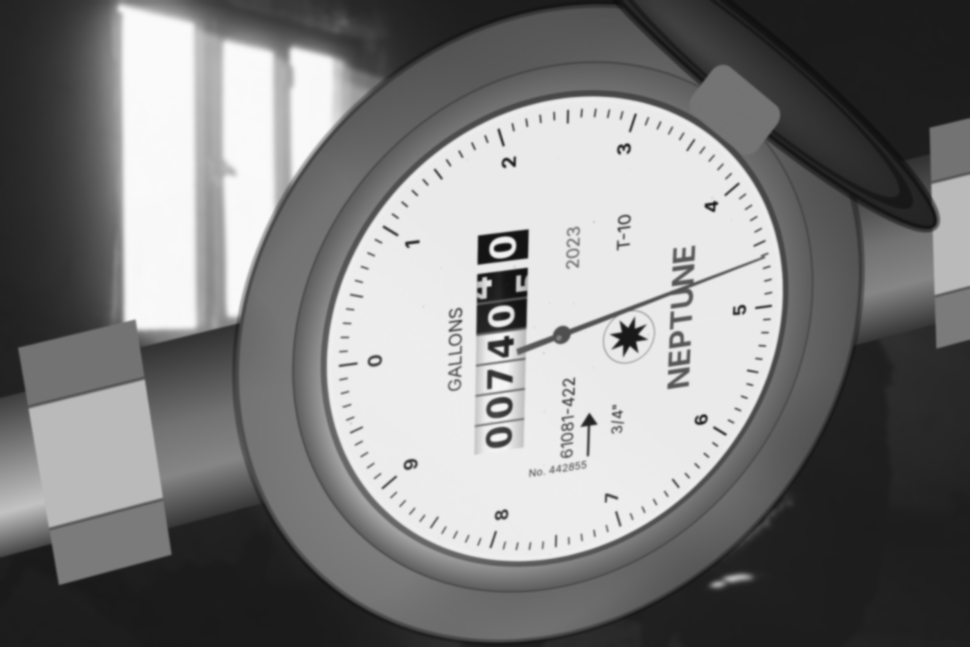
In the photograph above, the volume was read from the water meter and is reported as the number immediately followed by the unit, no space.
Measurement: 74044.6gal
